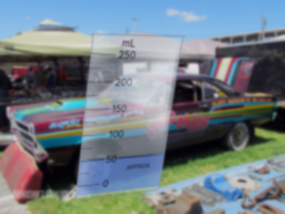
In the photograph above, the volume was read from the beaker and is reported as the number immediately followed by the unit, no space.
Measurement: 50mL
